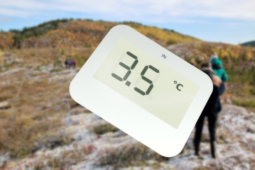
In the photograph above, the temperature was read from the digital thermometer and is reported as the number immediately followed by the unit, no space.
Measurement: 3.5°C
